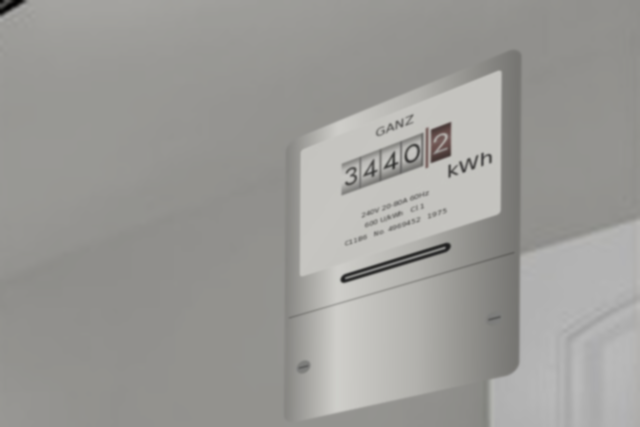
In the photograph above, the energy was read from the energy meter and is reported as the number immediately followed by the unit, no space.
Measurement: 3440.2kWh
